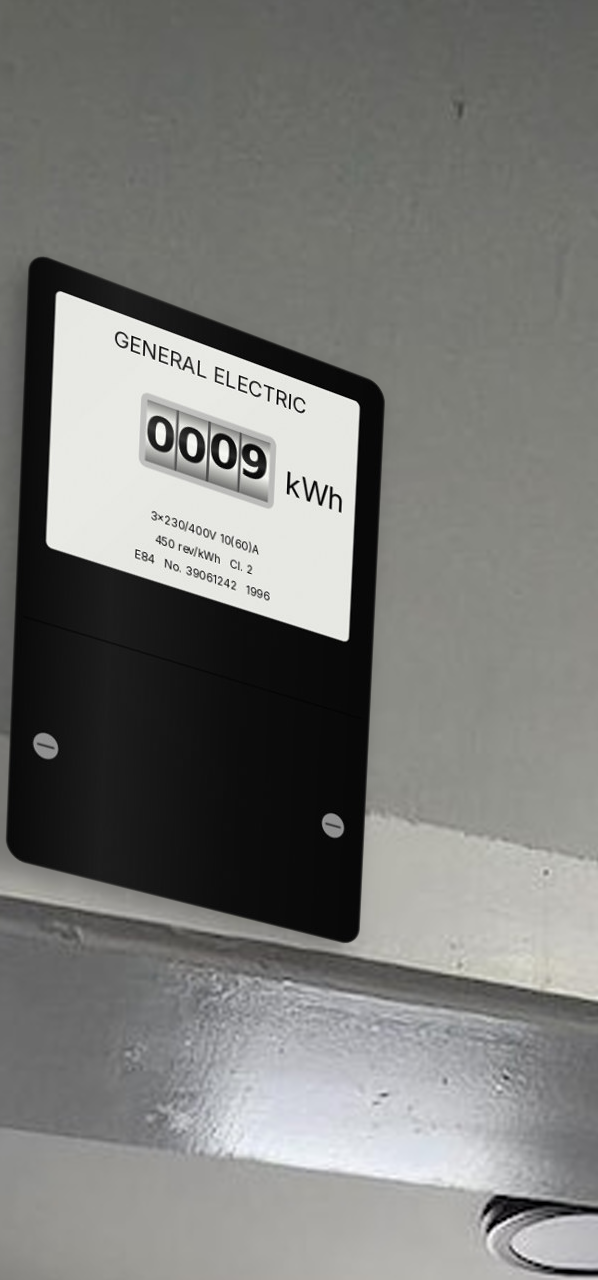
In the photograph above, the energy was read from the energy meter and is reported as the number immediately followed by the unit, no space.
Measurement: 9kWh
